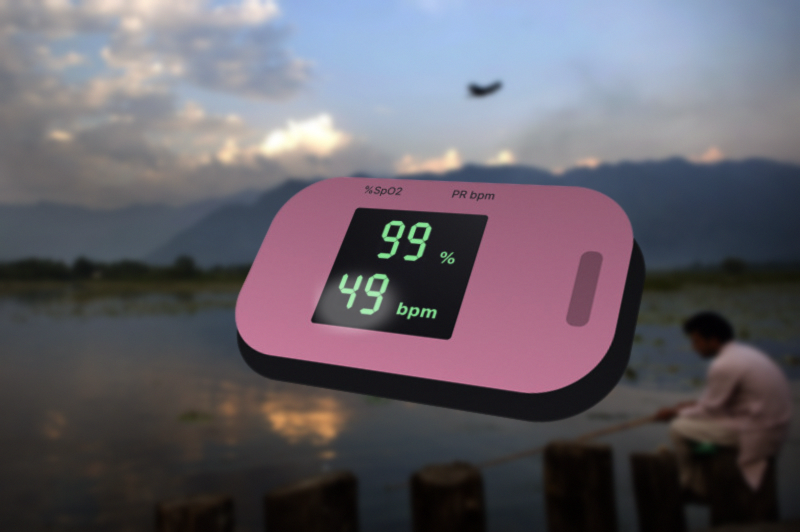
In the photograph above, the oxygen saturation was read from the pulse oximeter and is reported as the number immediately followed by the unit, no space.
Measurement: 99%
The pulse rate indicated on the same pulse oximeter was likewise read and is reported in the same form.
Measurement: 49bpm
